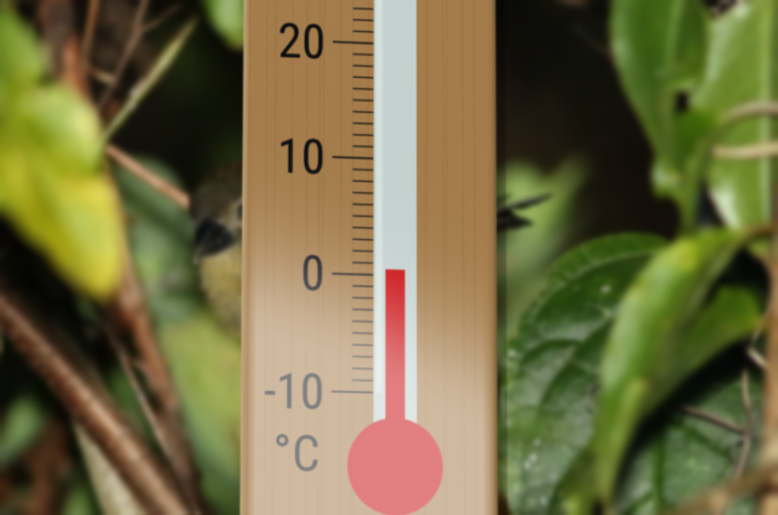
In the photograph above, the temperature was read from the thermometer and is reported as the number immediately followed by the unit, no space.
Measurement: 0.5°C
